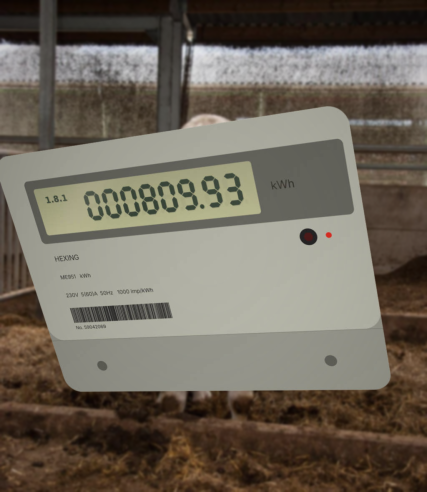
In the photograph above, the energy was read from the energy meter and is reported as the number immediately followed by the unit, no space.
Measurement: 809.93kWh
